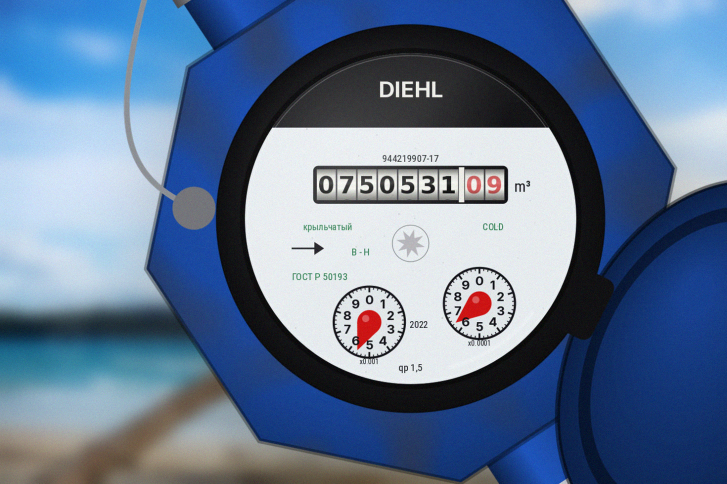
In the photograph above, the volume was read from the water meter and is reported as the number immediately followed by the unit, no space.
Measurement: 750531.0956m³
